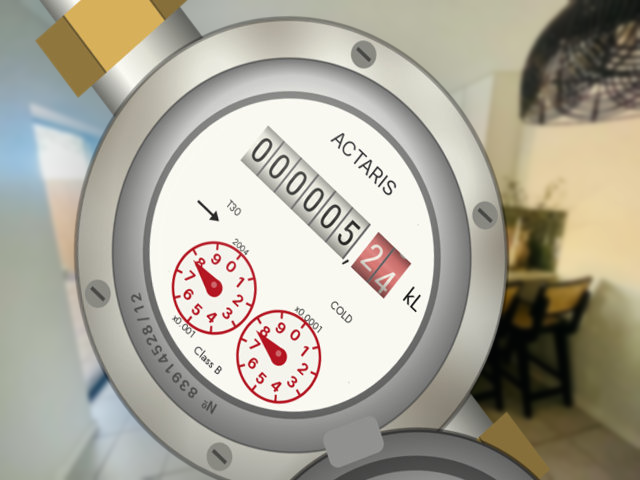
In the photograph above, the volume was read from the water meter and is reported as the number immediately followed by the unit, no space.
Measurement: 5.2377kL
